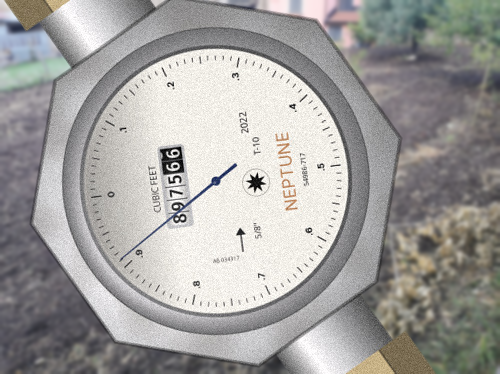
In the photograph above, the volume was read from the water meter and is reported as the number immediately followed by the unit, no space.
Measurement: 897565.91ft³
